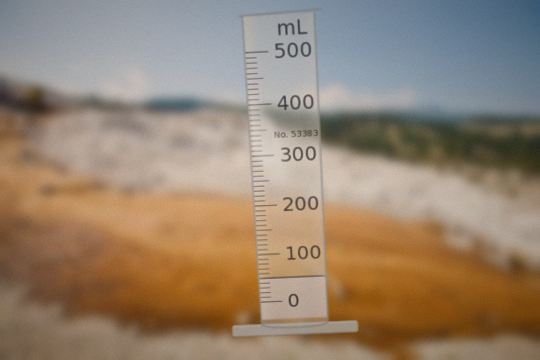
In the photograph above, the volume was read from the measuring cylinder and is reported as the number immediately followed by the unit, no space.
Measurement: 50mL
